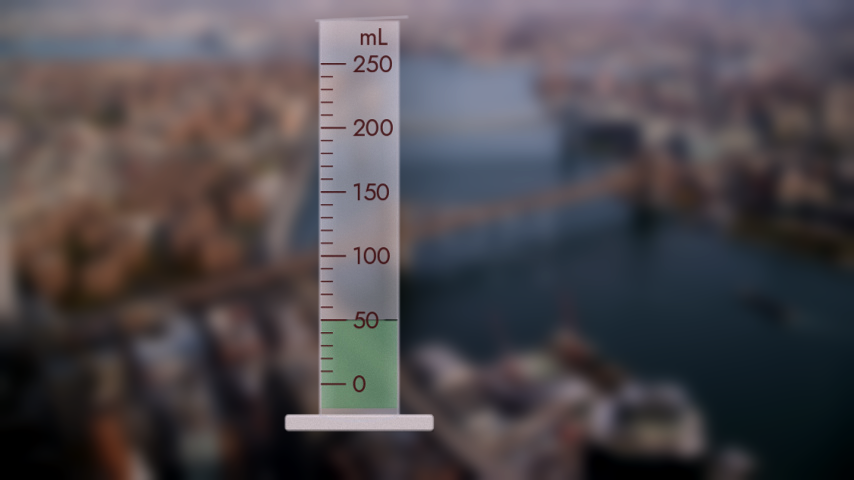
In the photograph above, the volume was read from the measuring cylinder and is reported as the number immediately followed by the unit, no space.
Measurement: 50mL
